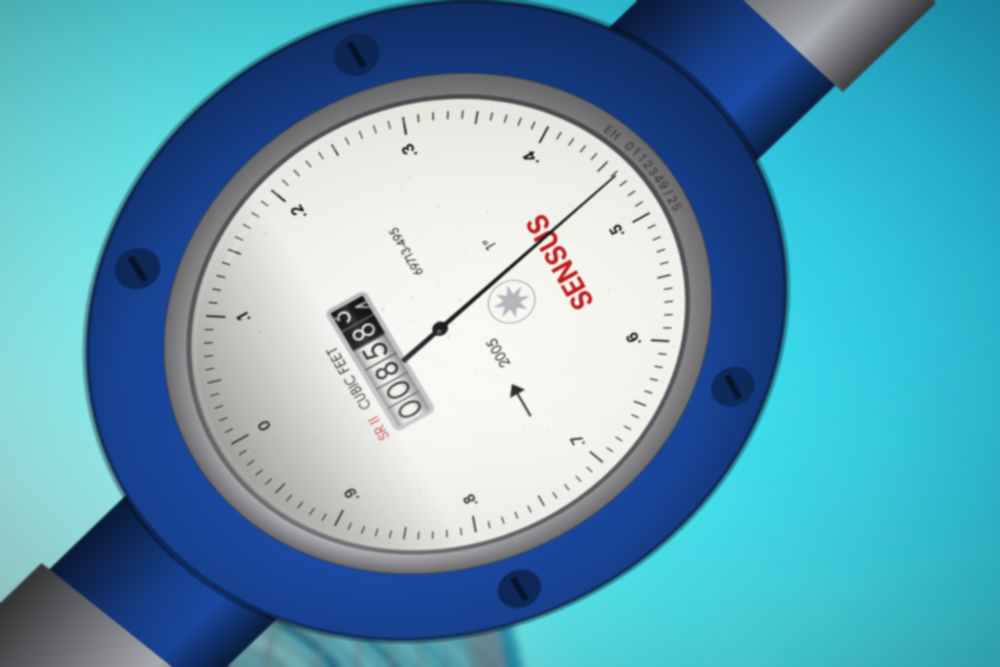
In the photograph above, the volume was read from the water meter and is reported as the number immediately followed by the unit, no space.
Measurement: 8583.46ft³
